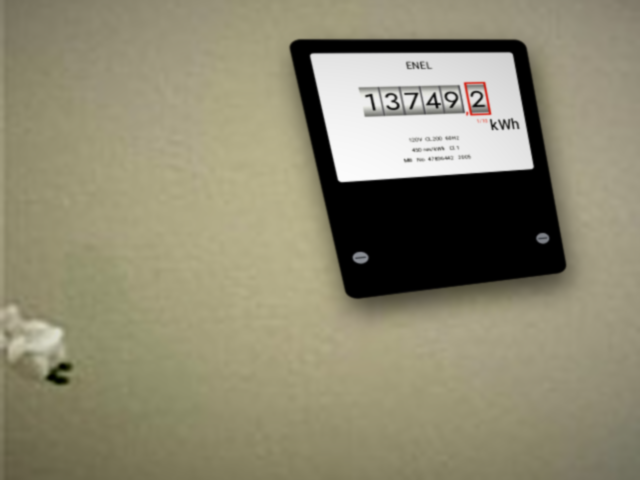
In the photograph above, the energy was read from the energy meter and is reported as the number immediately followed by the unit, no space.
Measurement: 13749.2kWh
